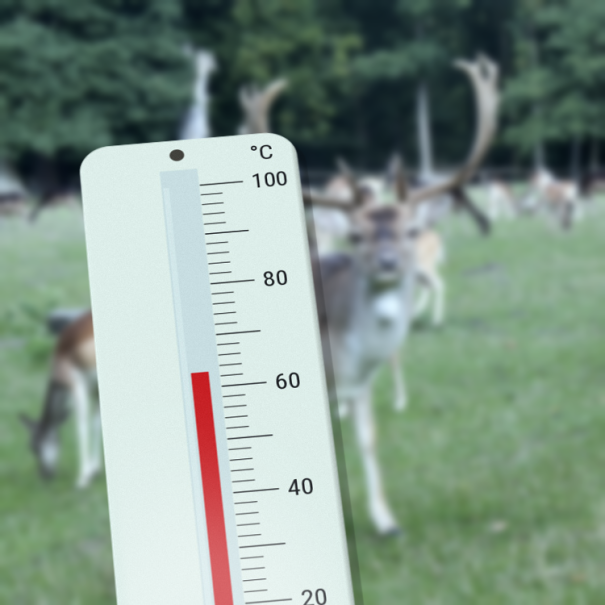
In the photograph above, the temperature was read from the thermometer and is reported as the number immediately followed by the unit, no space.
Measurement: 63°C
